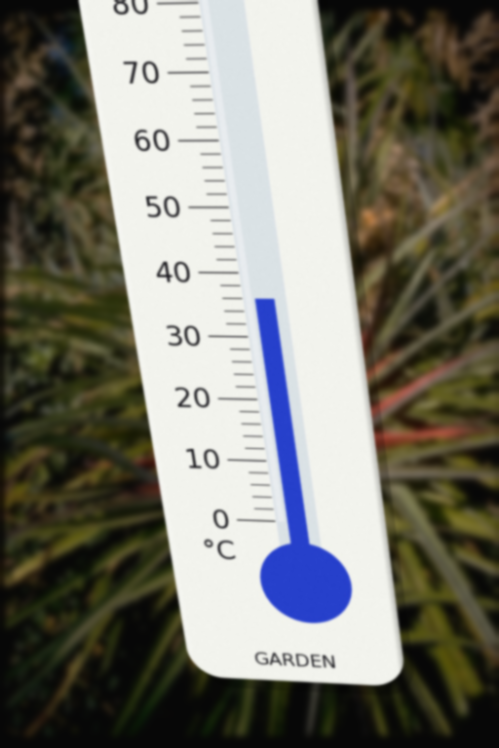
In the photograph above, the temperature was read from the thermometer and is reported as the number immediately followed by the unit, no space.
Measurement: 36°C
